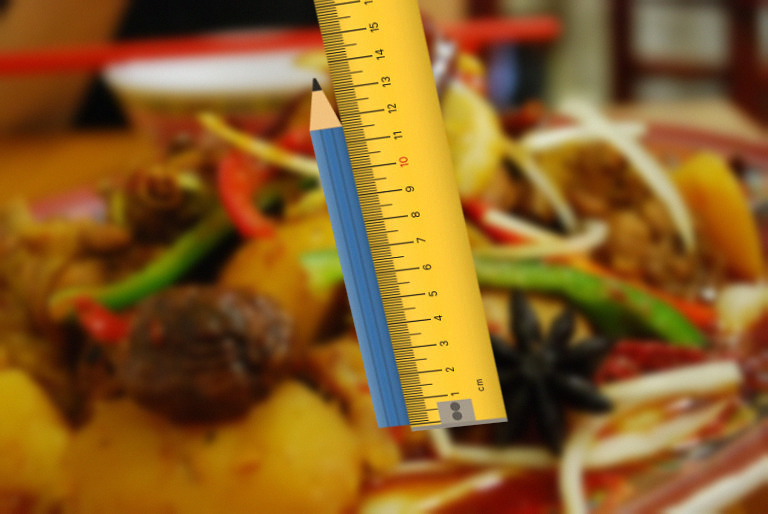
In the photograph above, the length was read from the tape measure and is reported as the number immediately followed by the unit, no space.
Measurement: 13.5cm
